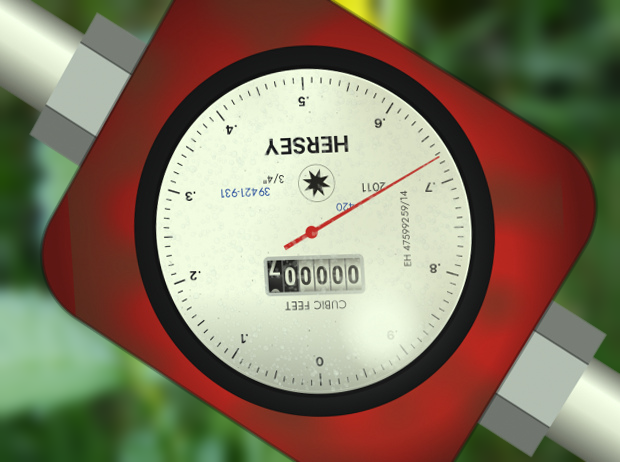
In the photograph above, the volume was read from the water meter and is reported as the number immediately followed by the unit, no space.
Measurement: 6.67ft³
